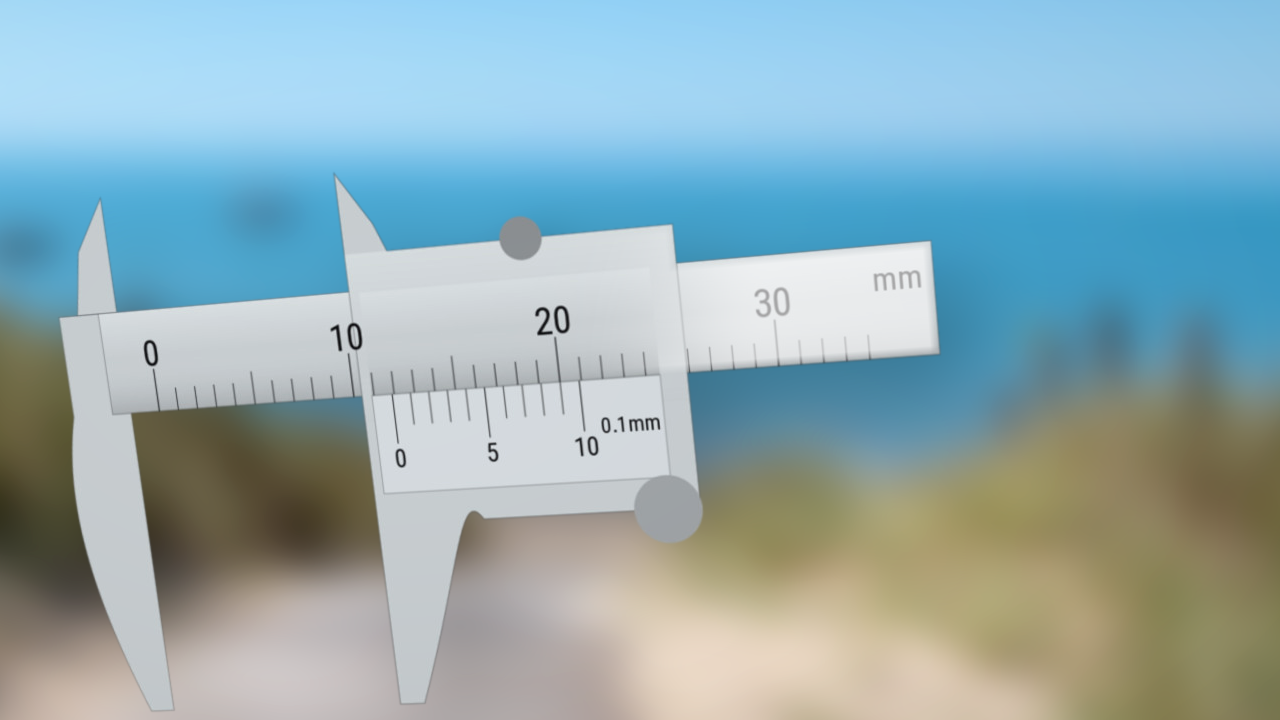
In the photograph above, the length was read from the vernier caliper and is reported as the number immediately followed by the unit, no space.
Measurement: 11.9mm
